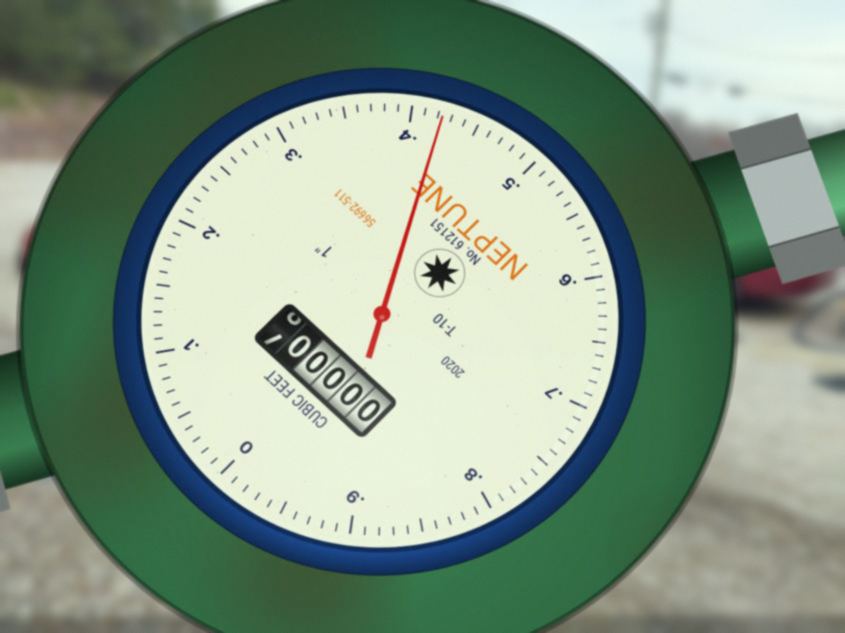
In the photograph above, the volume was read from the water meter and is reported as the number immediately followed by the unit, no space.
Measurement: 7.42ft³
